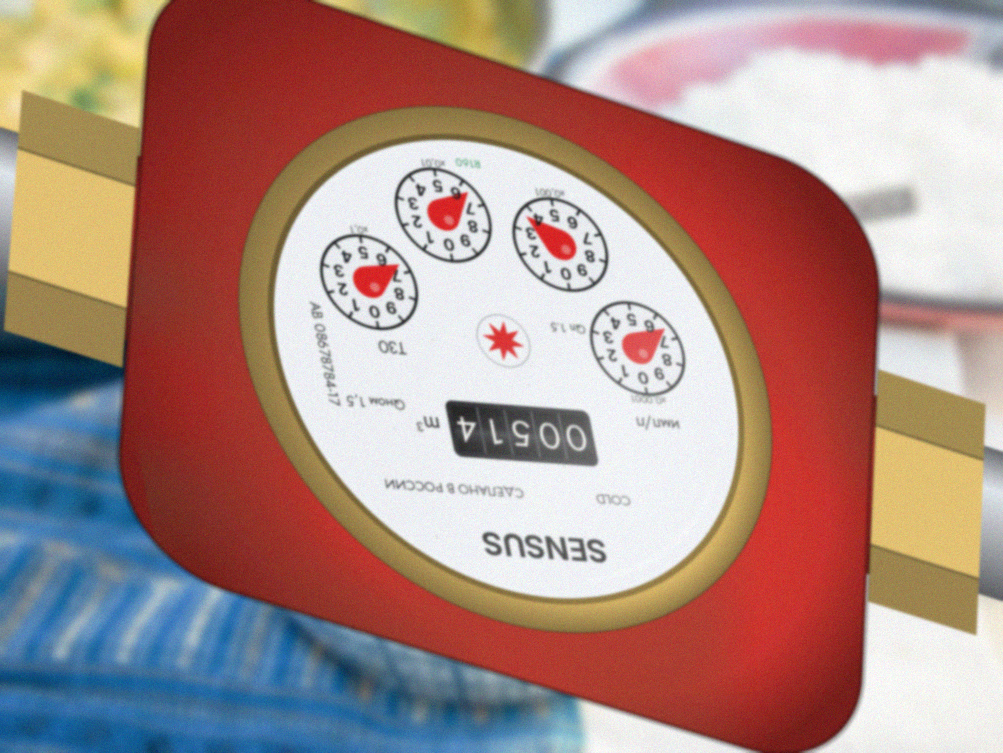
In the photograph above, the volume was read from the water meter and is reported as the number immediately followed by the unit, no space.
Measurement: 514.6636m³
